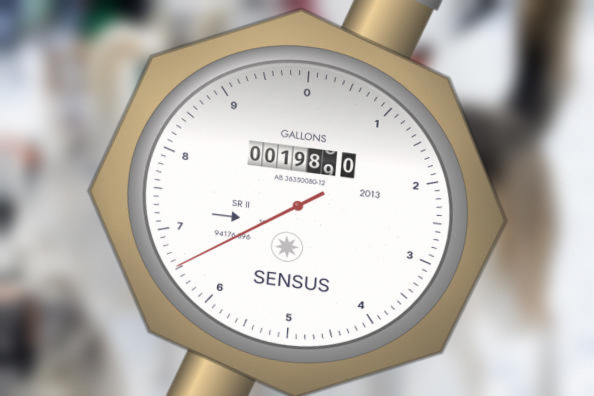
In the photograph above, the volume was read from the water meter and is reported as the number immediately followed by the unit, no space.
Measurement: 19886.5gal
